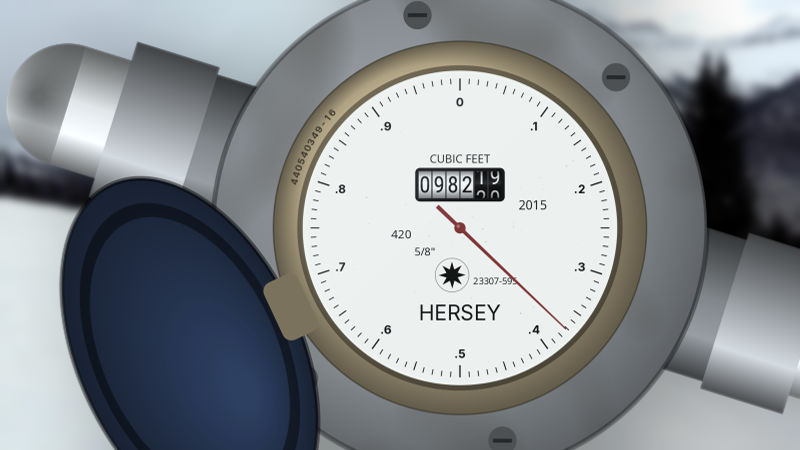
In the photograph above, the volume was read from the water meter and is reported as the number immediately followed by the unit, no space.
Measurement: 98219.37ft³
